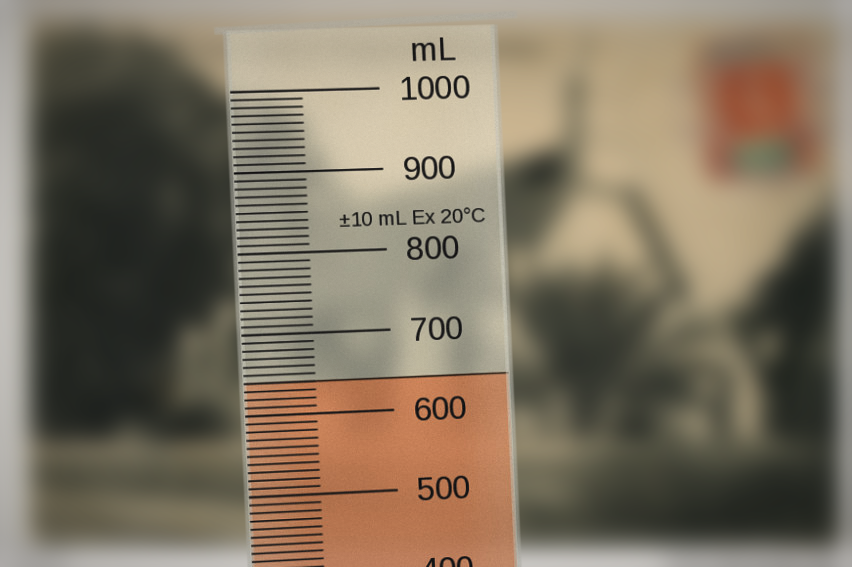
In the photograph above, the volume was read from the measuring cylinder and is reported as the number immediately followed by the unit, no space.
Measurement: 640mL
